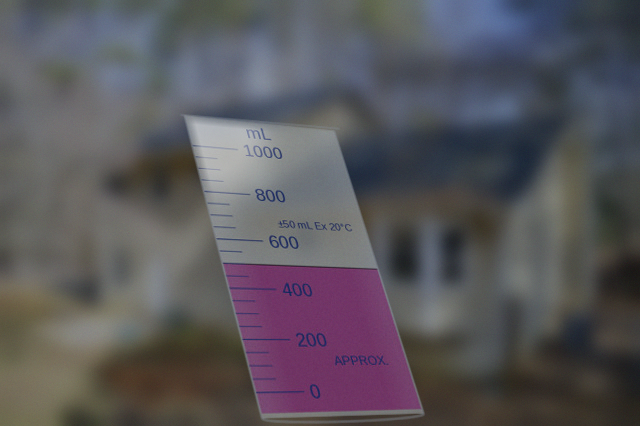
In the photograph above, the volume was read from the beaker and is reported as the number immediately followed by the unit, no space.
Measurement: 500mL
